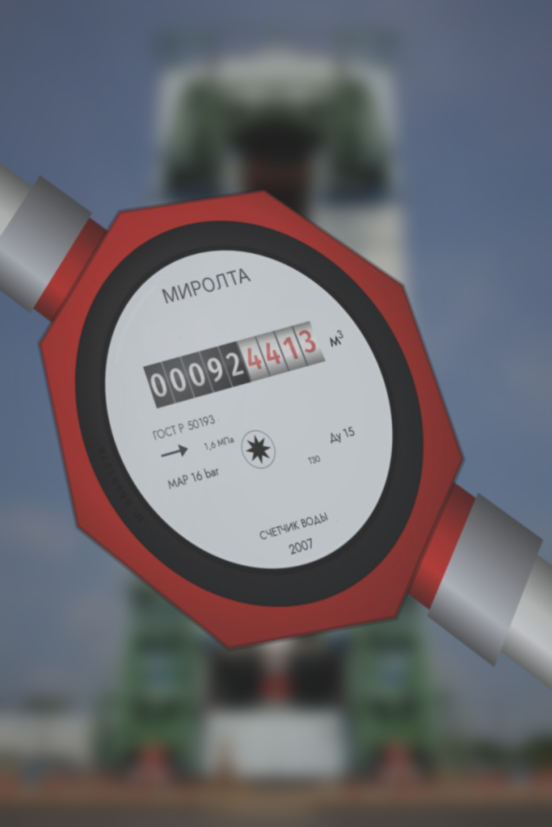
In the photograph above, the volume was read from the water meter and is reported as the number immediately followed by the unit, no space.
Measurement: 92.4413m³
